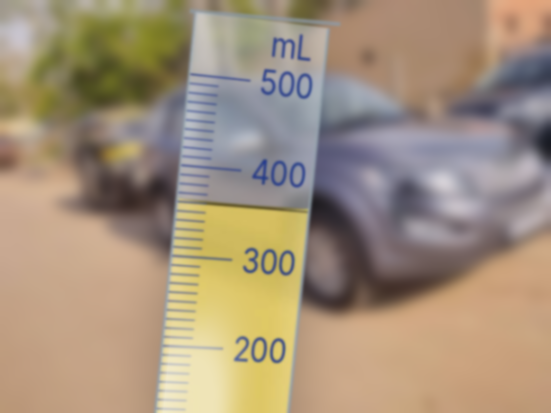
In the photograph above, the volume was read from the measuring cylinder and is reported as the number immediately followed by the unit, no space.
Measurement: 360mL
